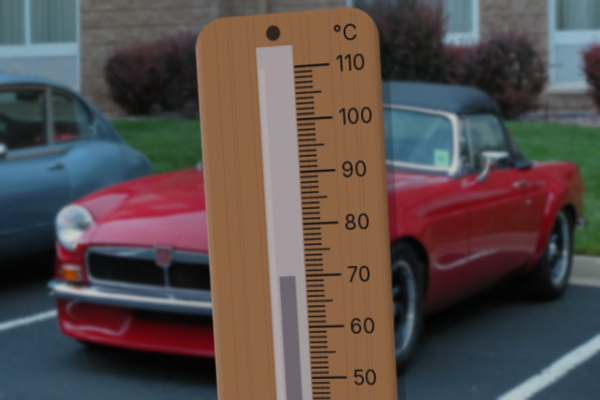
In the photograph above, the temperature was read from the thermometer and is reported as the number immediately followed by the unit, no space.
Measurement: 70°C
